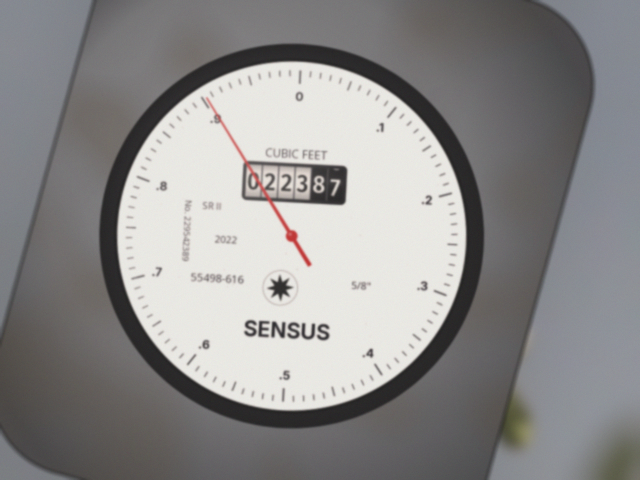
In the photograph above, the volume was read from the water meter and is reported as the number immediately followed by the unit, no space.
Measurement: 22386.90ft³
